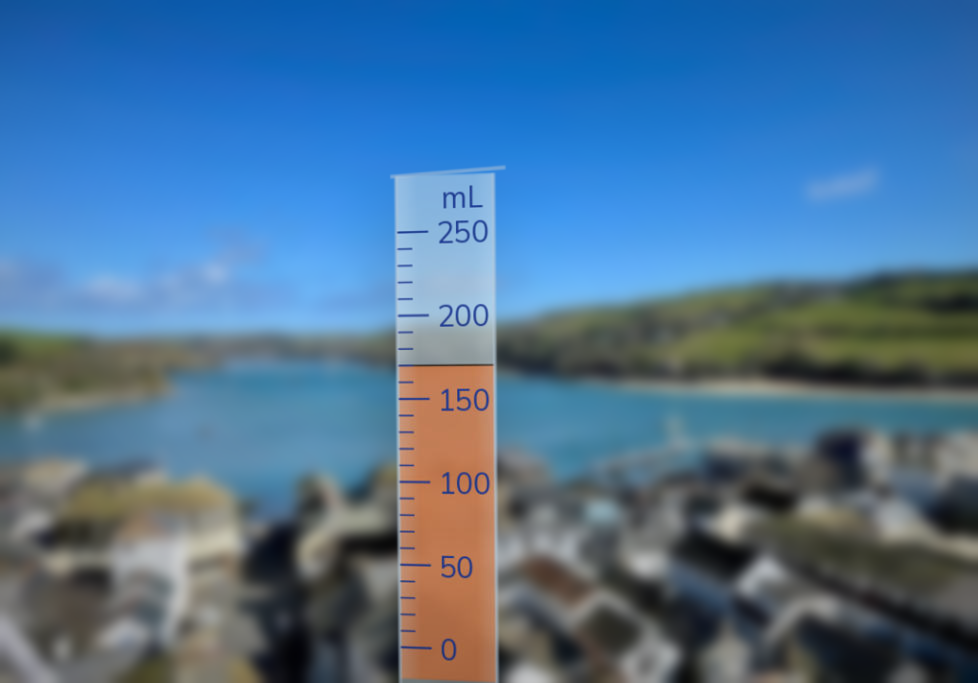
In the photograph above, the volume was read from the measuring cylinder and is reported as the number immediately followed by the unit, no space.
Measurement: 170mL
